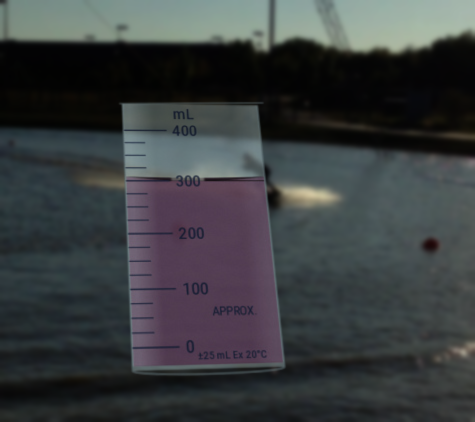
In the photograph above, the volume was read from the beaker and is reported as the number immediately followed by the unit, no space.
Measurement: 300mL
